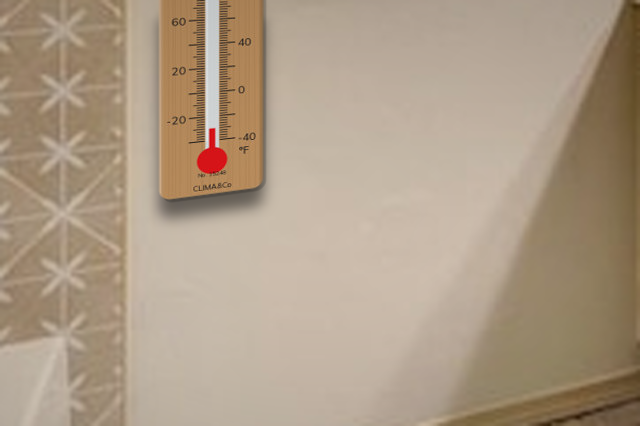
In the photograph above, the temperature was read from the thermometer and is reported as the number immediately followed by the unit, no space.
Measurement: -30°F
